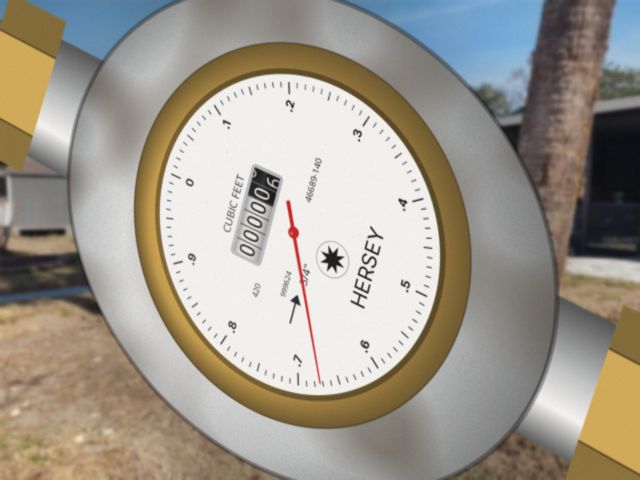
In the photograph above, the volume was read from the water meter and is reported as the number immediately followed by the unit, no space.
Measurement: 5.67ft³
